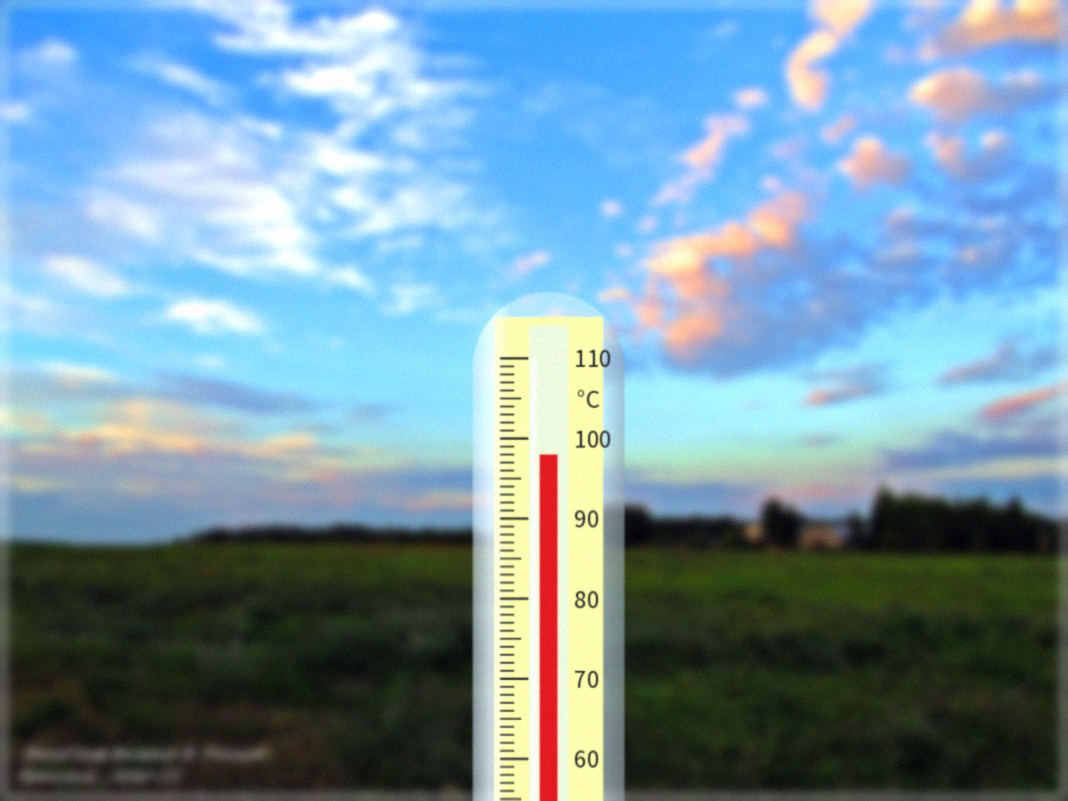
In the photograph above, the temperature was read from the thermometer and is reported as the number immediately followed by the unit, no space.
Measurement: 98°C
